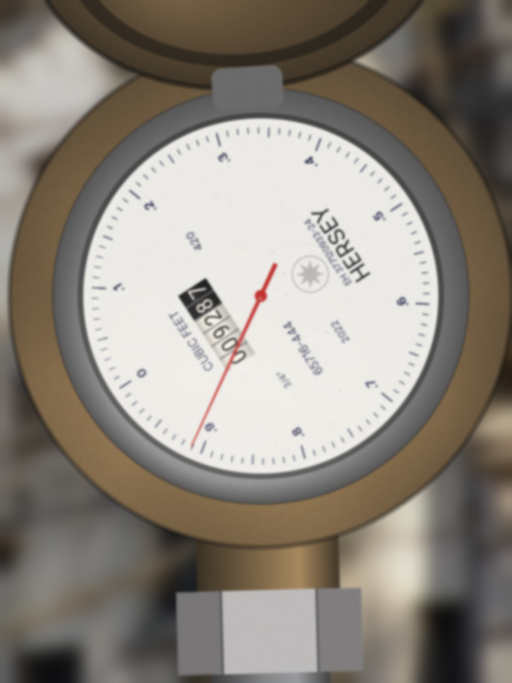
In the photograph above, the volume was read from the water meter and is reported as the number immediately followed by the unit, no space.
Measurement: 9286.91ft³
